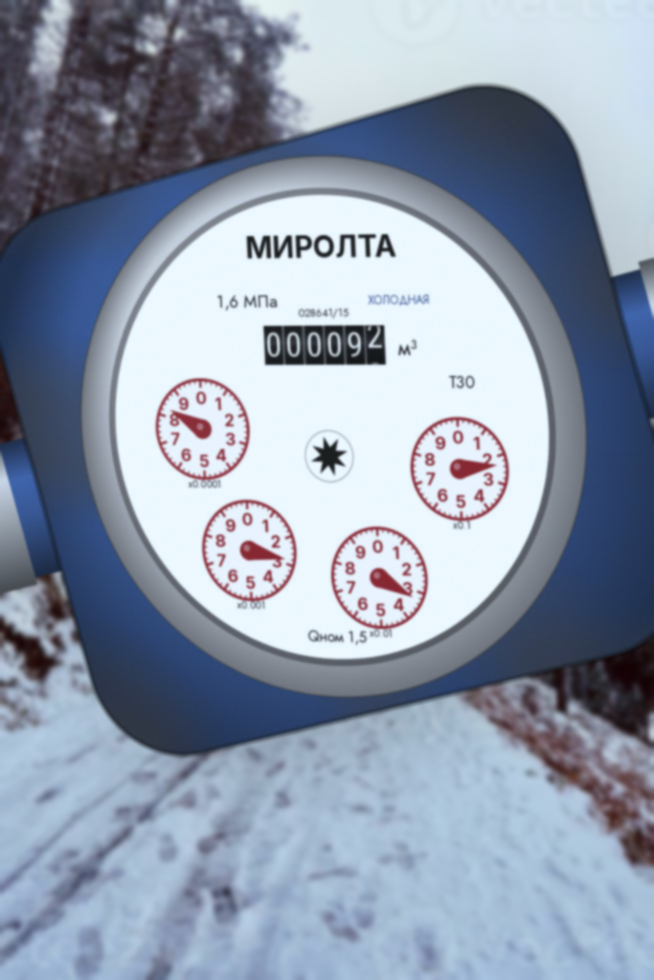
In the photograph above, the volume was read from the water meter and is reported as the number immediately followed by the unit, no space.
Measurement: 92.2328m³
